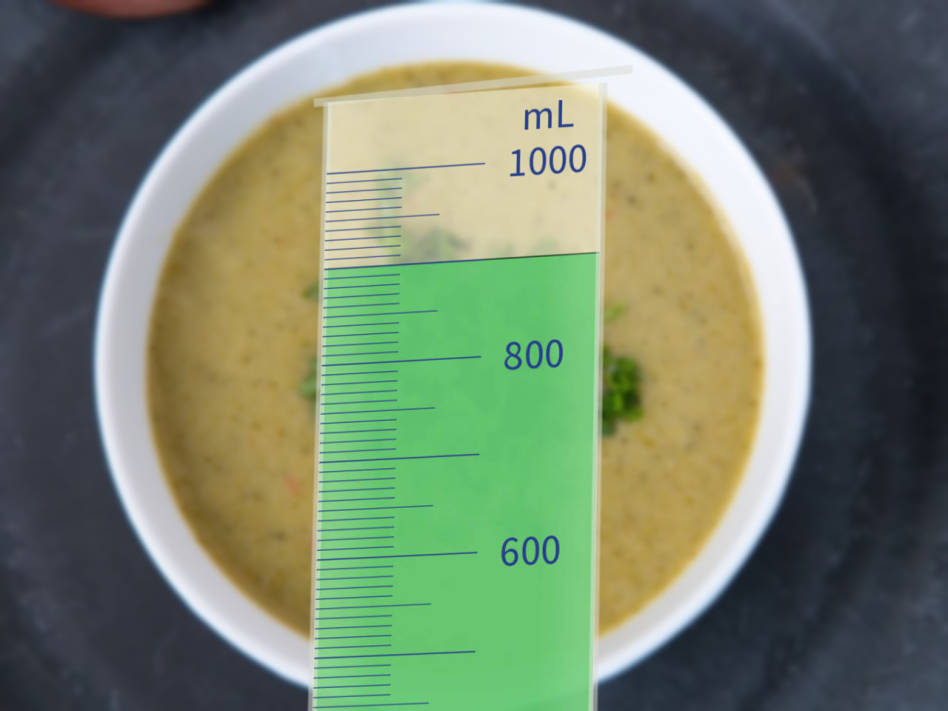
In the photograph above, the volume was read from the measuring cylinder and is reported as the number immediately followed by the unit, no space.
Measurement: 900mL
